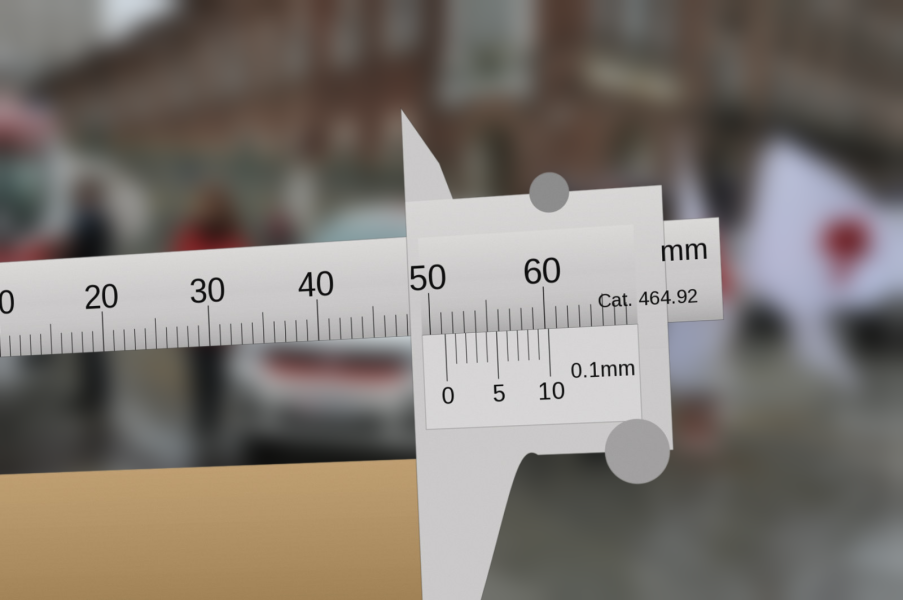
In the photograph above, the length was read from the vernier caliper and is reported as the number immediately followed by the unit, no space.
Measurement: 51.3mm
